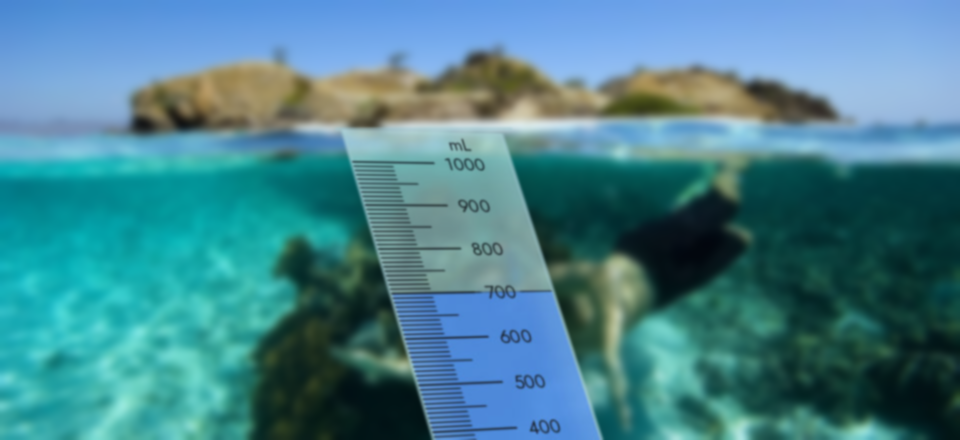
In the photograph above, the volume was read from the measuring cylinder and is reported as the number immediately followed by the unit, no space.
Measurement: 700mL
